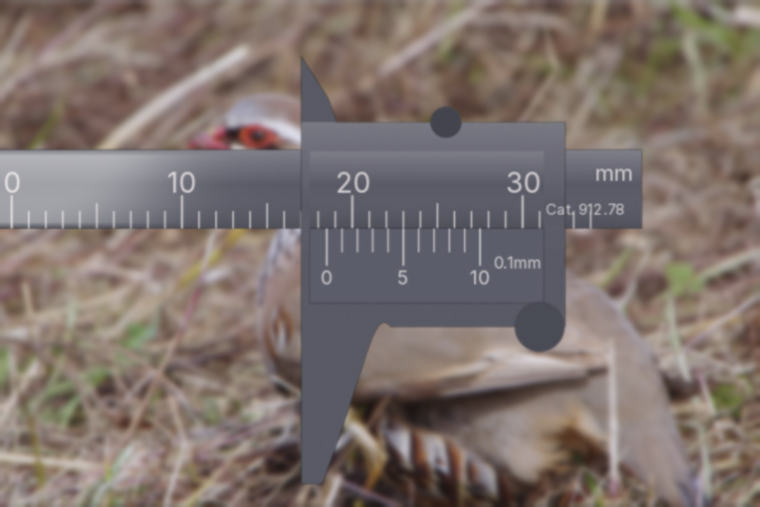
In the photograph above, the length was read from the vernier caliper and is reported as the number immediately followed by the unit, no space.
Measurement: 18.5mm
